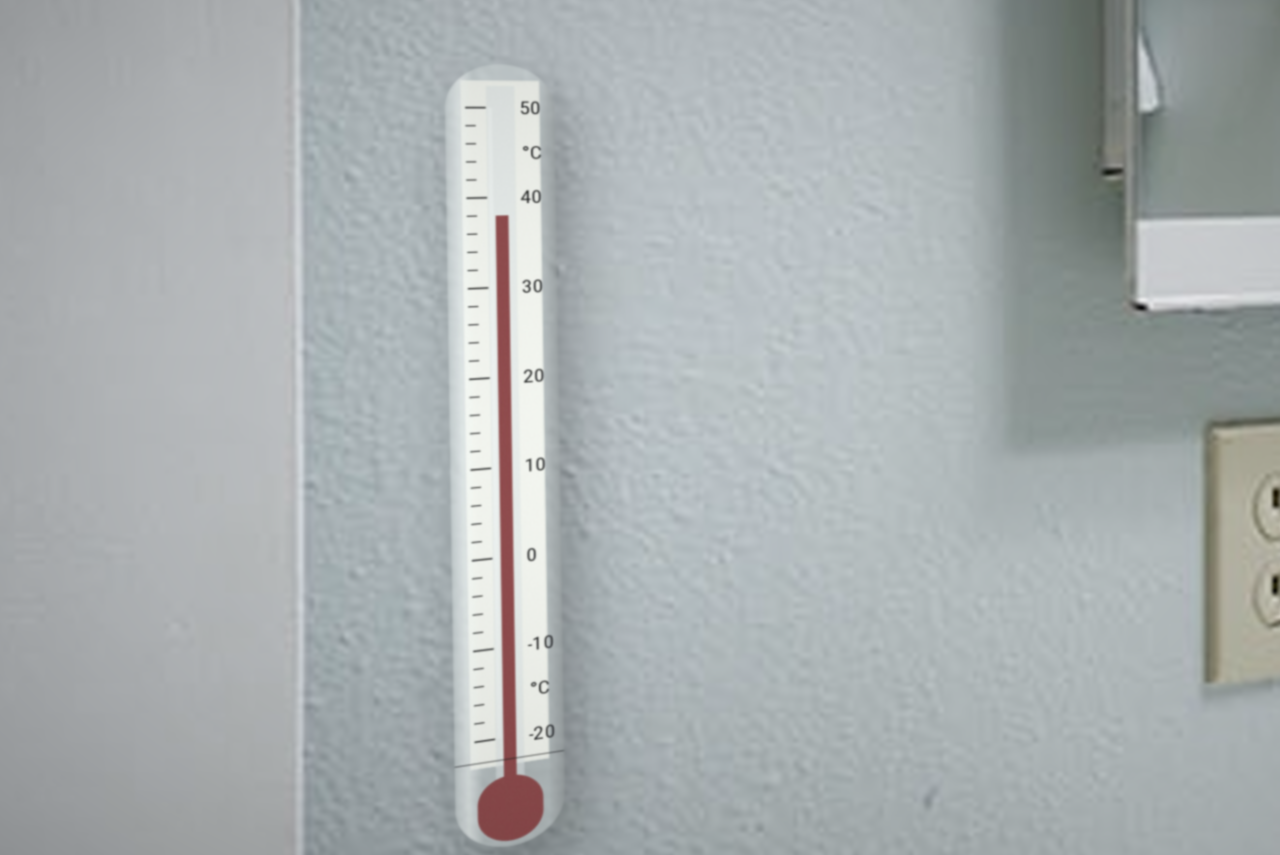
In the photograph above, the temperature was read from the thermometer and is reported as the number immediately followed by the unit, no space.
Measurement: 38°C
